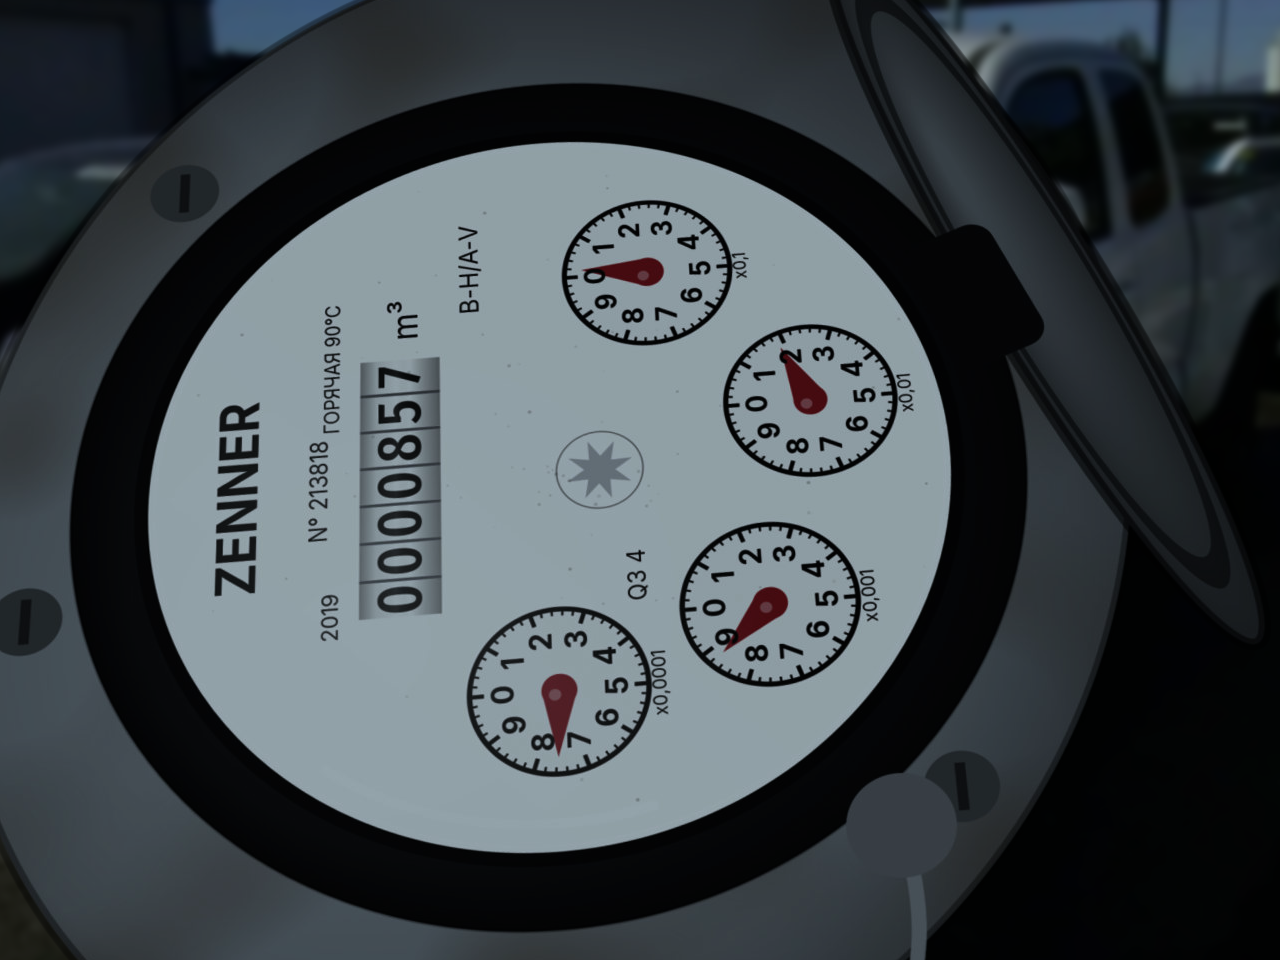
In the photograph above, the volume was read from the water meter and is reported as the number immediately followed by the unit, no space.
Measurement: 857.0187m³
